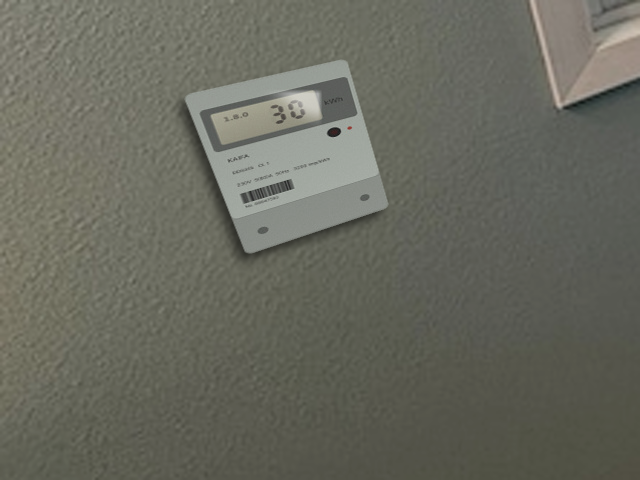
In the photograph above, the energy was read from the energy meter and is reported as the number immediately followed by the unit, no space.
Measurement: 30kWh
